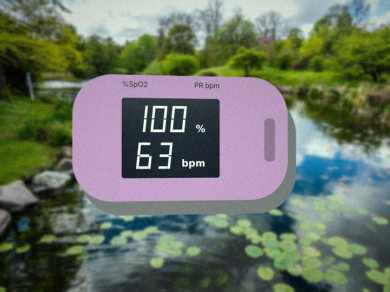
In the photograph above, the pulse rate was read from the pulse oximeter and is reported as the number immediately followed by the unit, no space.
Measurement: 63bpm
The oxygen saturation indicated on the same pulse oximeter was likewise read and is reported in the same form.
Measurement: 100%
